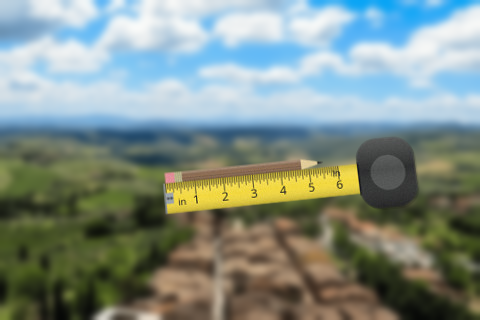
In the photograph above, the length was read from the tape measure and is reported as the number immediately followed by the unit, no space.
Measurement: 5.5in
